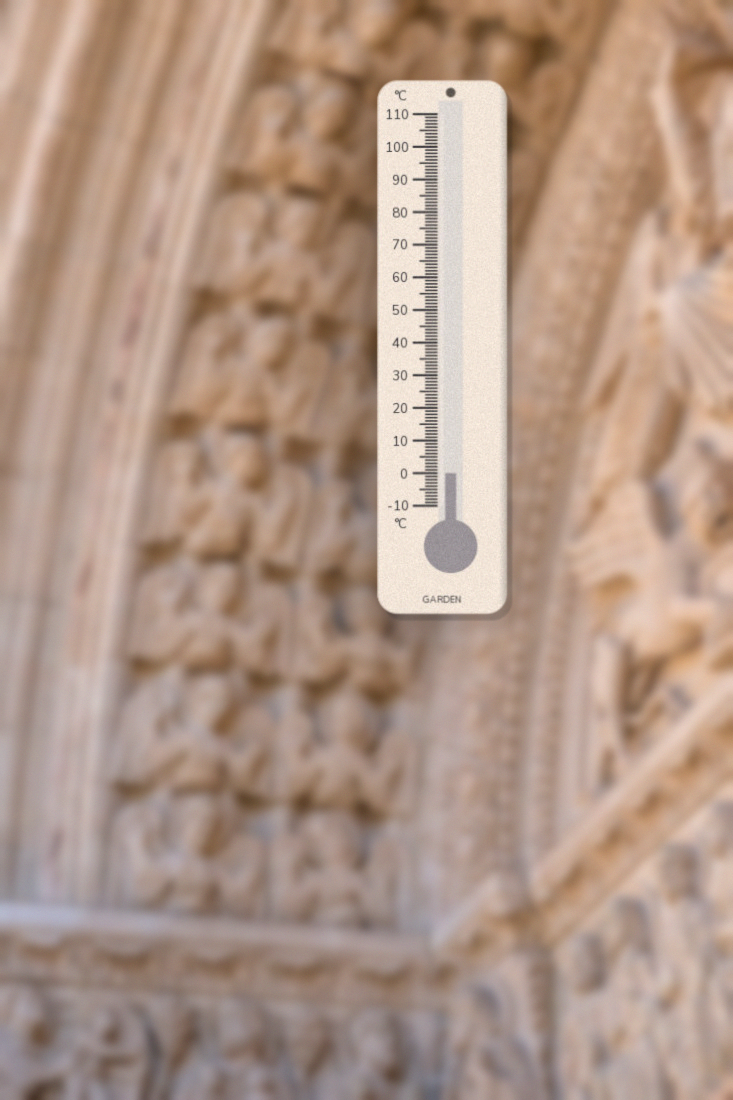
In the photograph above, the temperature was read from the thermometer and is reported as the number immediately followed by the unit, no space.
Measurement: 0°C
